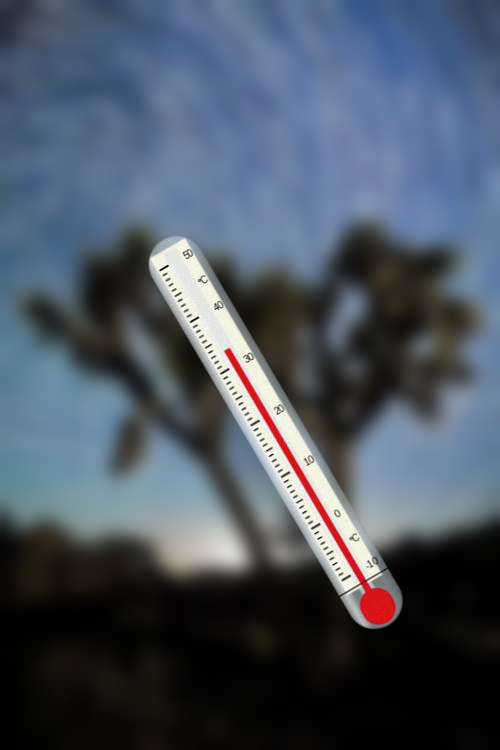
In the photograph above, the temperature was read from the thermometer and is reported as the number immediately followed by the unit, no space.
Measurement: 33°C
